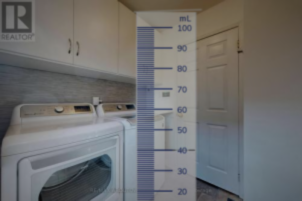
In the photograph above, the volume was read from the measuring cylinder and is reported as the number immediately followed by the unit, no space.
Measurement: 40mL
